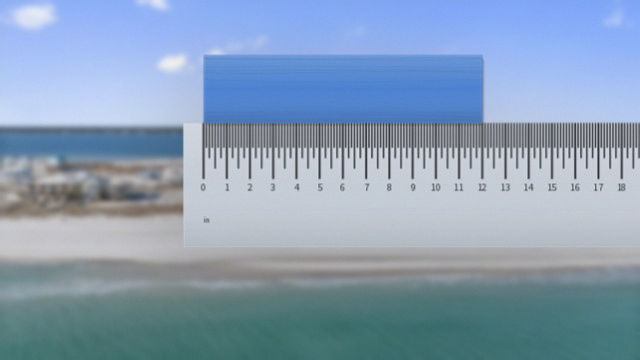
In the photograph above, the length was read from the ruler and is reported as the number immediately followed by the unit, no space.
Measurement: 12in
